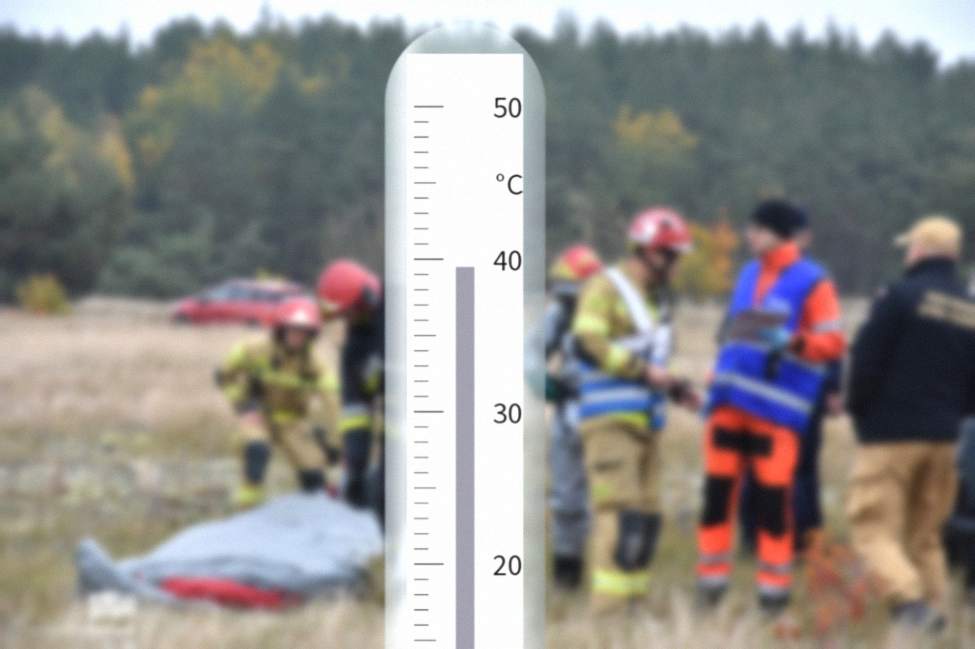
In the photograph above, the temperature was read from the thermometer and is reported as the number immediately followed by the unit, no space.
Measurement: 39.5°C
